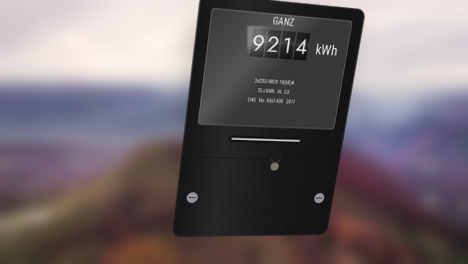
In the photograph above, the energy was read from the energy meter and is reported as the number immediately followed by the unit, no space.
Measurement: 9214kWh
